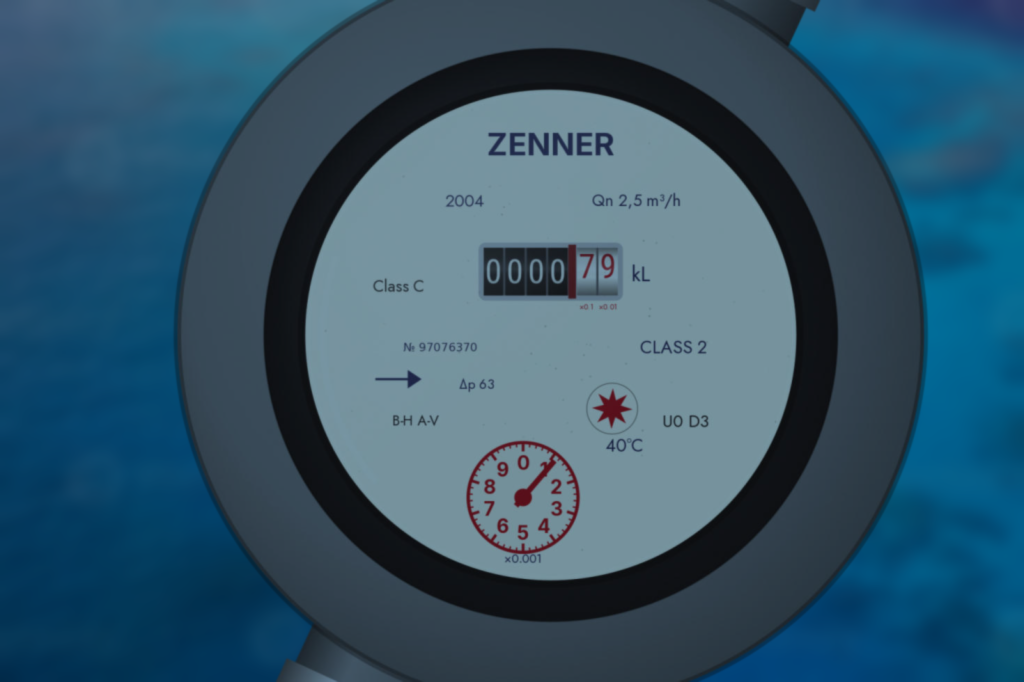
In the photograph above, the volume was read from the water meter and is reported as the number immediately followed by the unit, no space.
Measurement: 0.791kL
